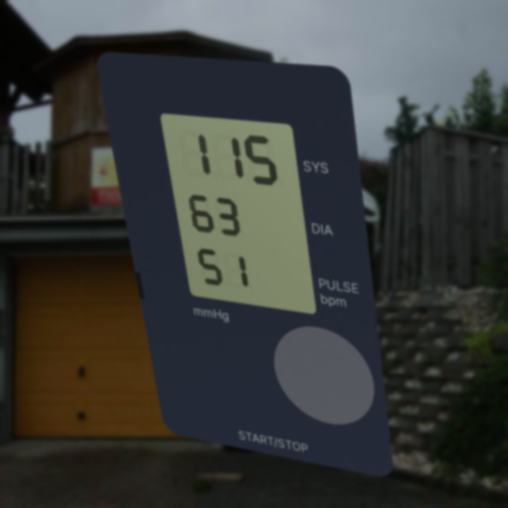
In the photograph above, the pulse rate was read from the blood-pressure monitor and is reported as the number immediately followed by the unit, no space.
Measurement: 51bpm
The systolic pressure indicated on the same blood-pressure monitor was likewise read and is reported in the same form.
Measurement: 115mmHg
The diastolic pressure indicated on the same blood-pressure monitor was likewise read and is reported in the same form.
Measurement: 63mmHg
